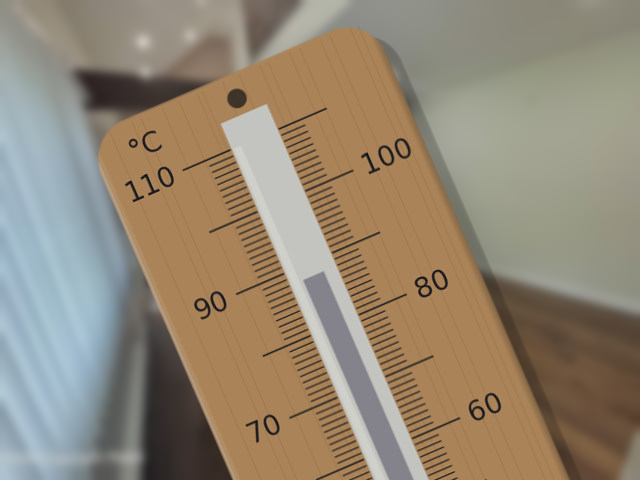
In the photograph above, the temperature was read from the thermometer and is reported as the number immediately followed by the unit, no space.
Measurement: 88°C
